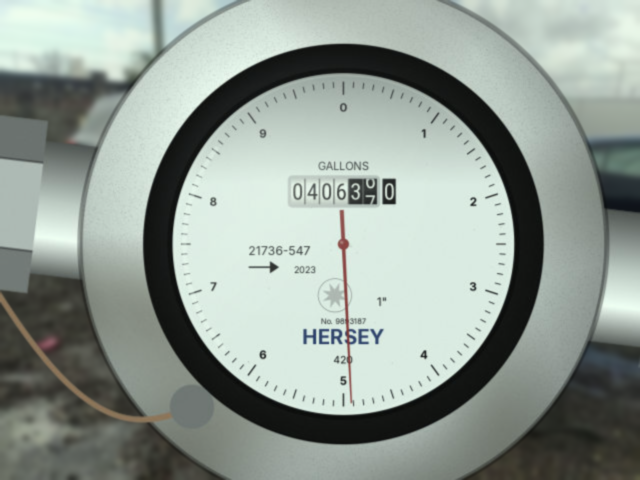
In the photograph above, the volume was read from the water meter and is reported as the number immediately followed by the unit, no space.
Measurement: 406364.9gal
